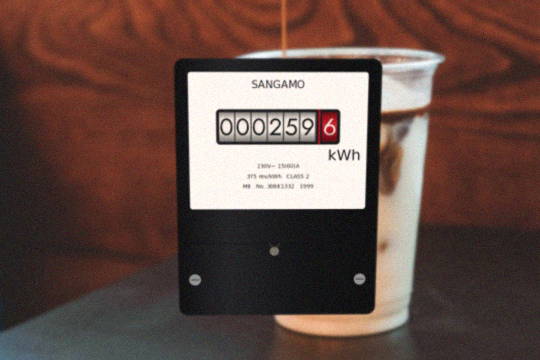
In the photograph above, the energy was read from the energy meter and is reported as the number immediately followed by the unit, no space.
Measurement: 259.6kWh
